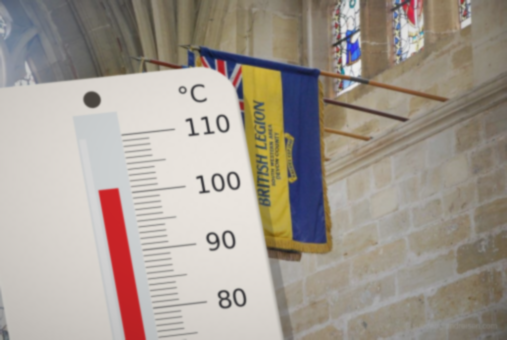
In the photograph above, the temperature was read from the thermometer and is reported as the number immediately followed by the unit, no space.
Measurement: 101°C
